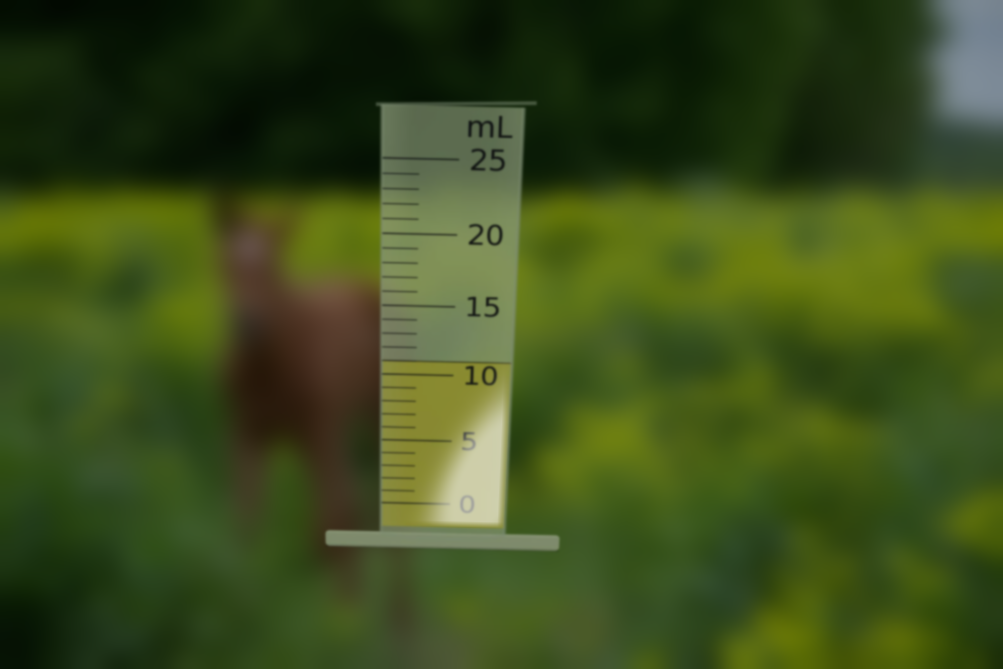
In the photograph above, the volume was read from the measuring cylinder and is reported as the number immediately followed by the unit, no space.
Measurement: 11mL
